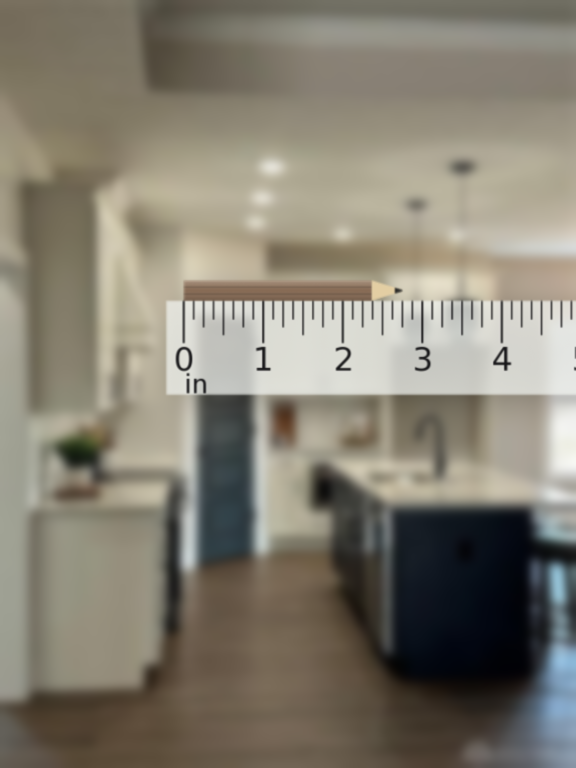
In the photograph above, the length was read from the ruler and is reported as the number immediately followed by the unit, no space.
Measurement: 2.75in
